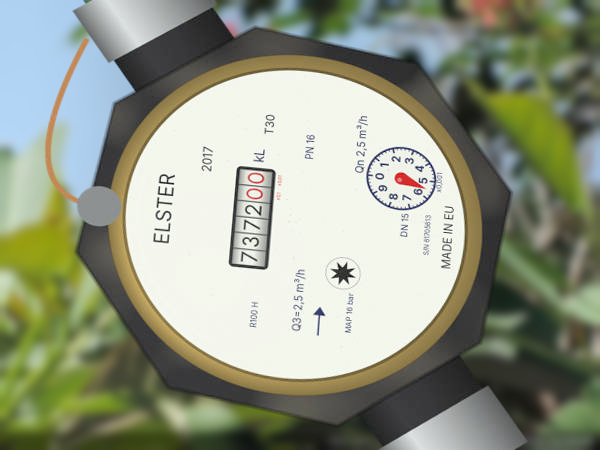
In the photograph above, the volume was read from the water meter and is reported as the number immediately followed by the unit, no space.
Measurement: 7372.005kL
